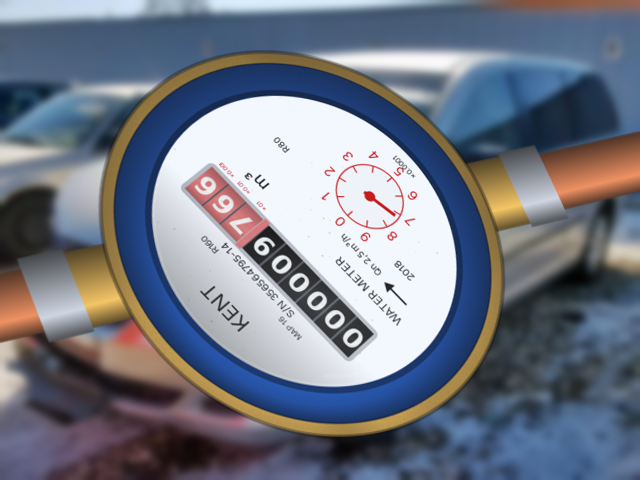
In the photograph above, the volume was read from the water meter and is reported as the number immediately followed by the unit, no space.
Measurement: 9.7667m³
